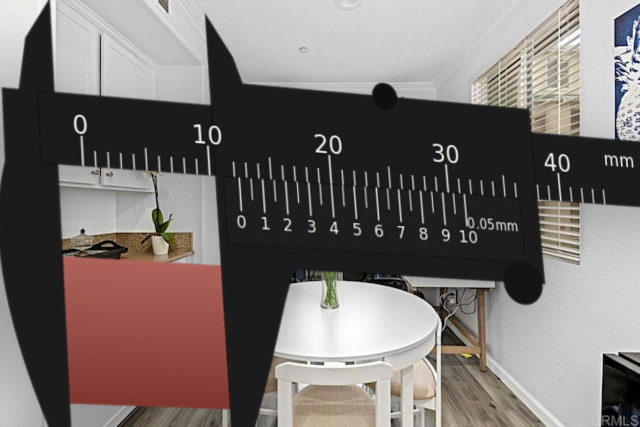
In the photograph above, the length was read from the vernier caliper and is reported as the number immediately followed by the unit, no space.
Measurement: 12.4mm
